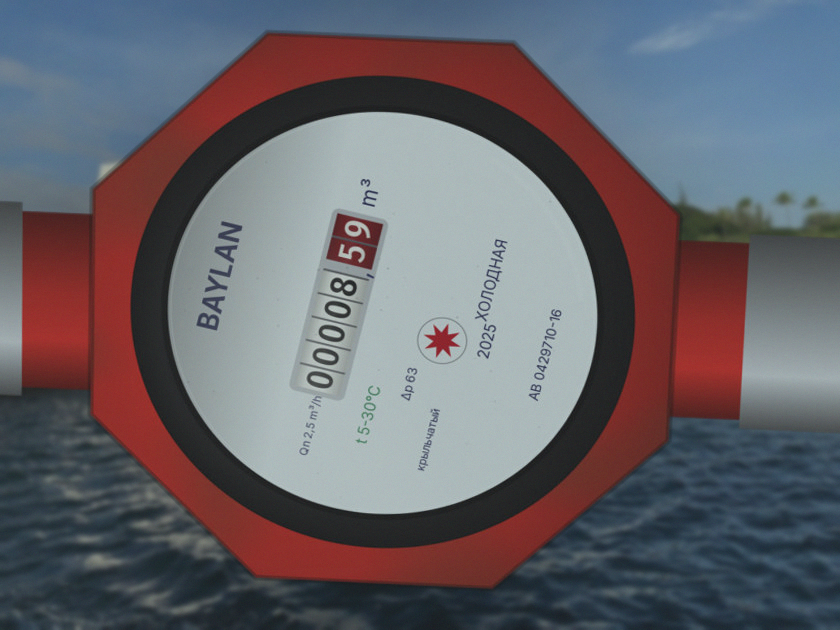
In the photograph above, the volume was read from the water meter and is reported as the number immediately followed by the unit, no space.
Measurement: 8.59m³
